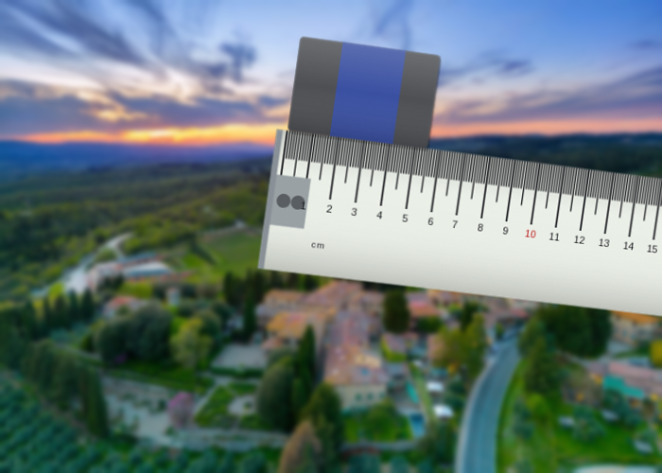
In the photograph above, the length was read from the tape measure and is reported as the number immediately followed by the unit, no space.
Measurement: 5.5cm
